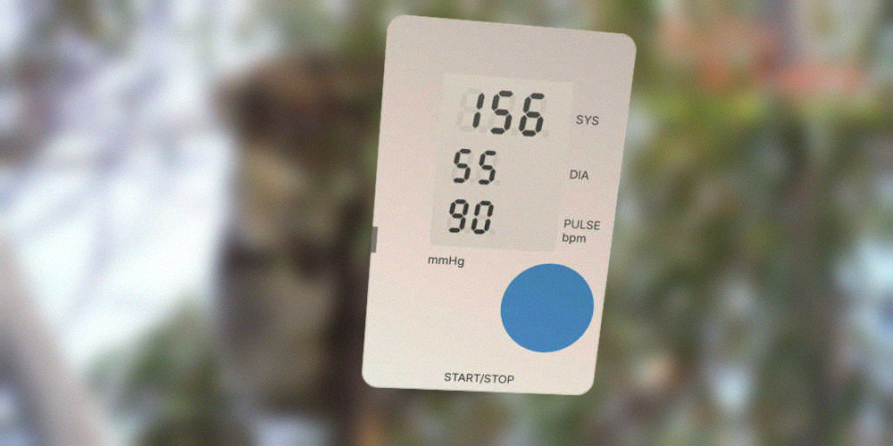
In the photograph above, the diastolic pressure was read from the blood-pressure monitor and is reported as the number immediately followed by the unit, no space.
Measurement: 55mmHg
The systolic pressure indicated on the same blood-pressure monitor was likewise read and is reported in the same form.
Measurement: 156mmHg
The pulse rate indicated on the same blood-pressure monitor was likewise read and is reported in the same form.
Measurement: 90bpm
